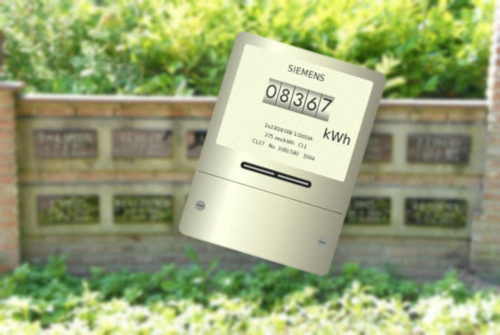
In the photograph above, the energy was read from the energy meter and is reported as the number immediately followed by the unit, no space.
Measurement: 8367kWh
